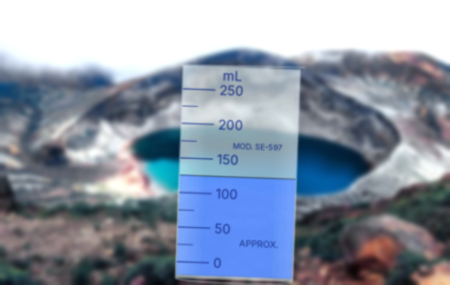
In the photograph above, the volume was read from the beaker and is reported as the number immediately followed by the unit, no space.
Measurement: 125mL
